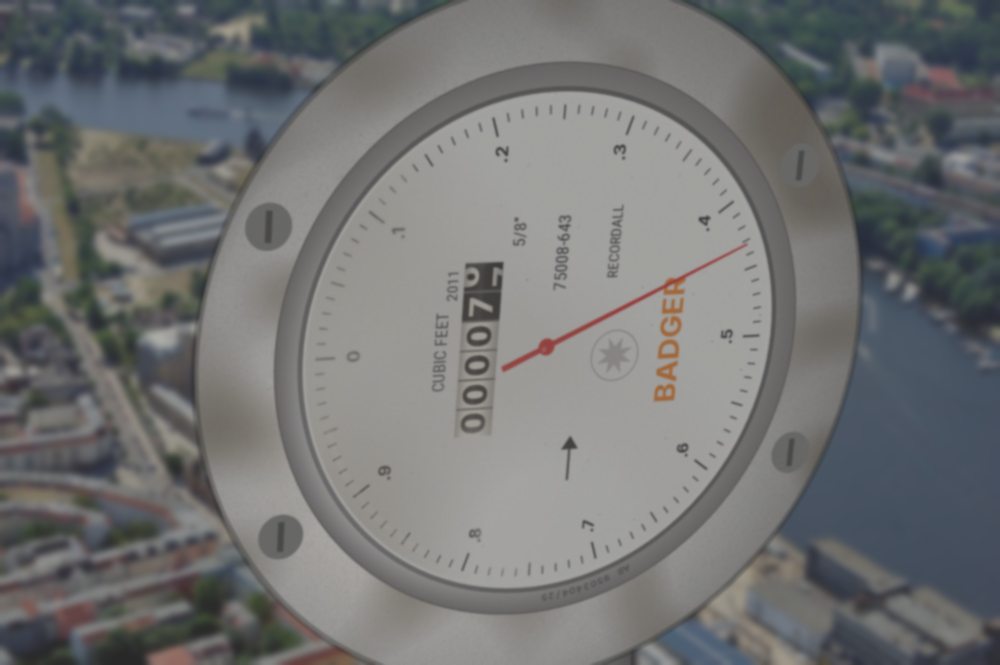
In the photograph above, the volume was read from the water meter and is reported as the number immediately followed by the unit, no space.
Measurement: 76.43ft³
